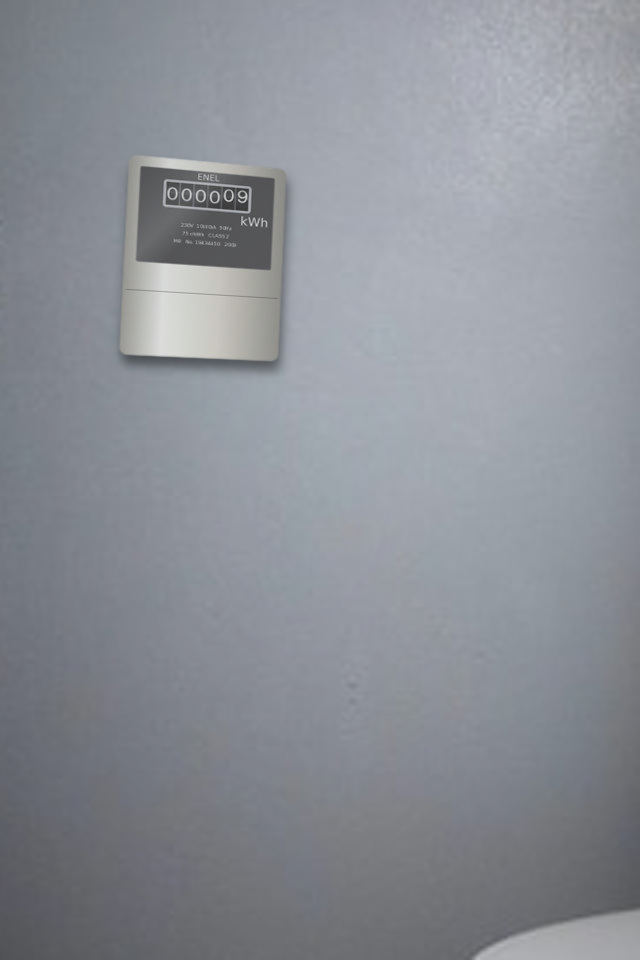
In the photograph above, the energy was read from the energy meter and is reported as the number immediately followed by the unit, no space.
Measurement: 9kWh
